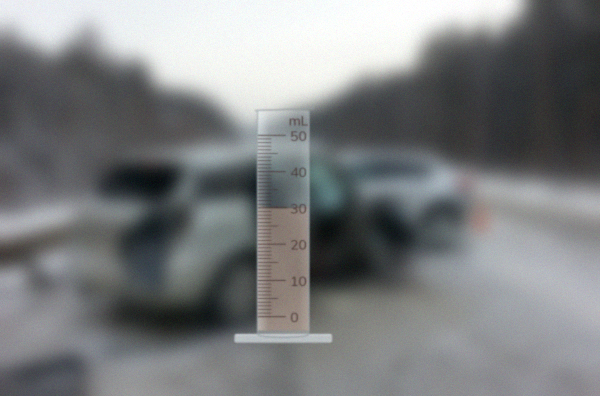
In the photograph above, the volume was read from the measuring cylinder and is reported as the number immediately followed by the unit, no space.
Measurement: 30mL
